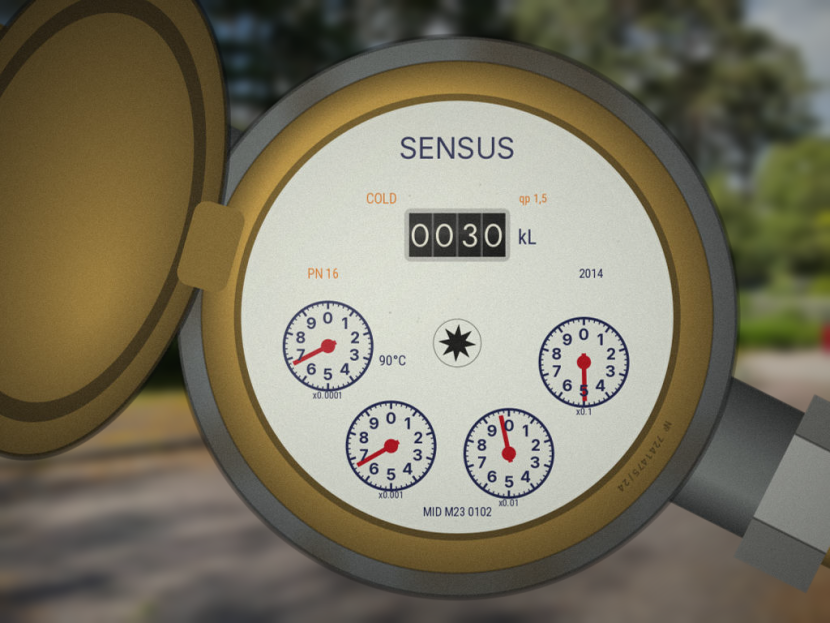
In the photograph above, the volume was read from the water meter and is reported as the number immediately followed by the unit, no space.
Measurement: 30.4966kL
